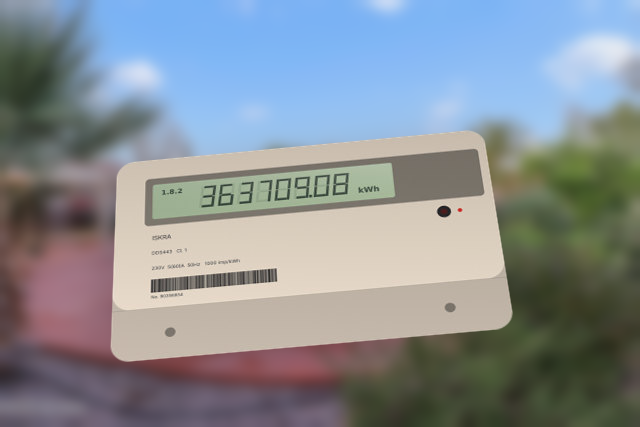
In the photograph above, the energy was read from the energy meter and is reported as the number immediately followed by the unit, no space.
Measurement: 363709.08kWh
